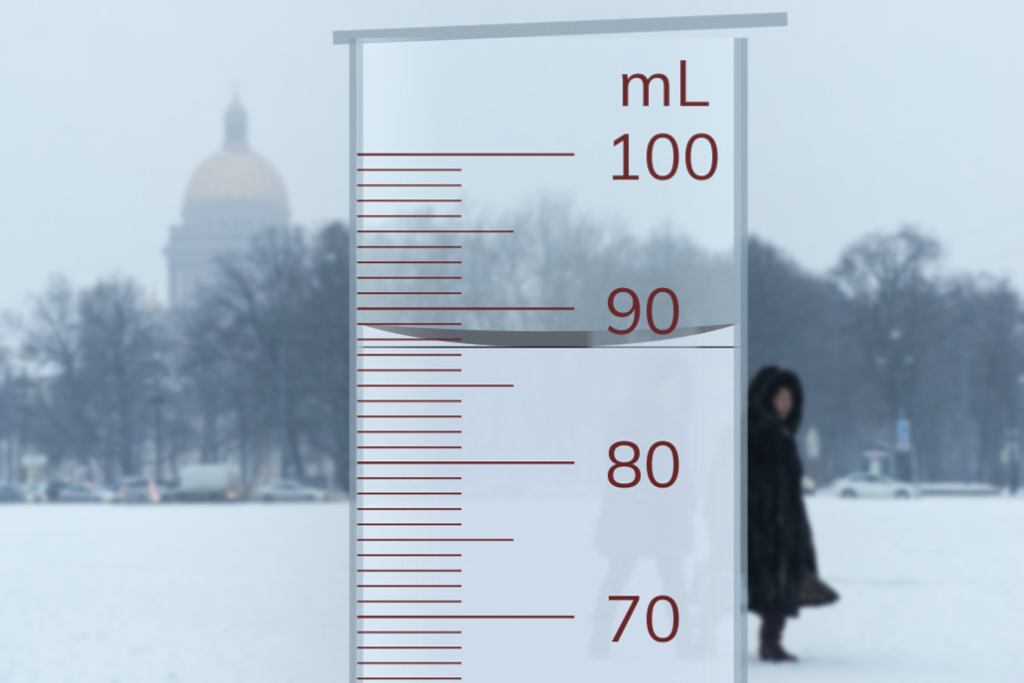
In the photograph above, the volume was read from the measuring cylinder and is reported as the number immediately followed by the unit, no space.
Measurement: 87.5mL
